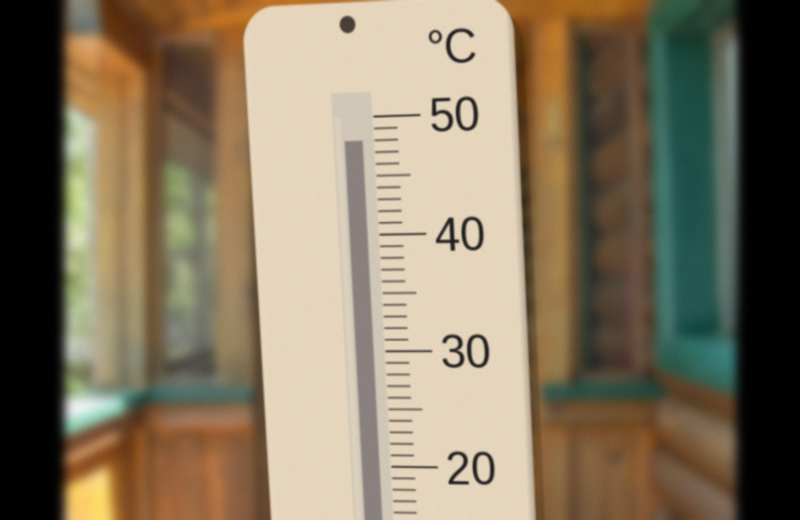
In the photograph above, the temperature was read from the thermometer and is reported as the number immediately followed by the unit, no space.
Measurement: 48°C
